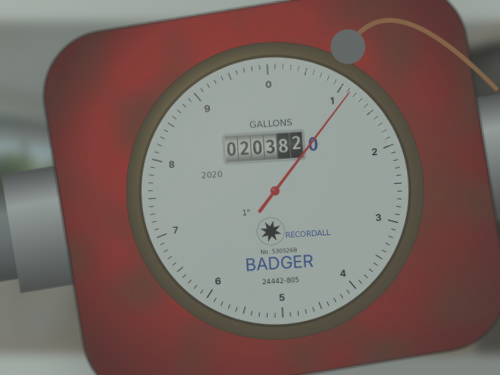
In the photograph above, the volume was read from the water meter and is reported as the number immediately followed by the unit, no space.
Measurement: 203821.1gal
